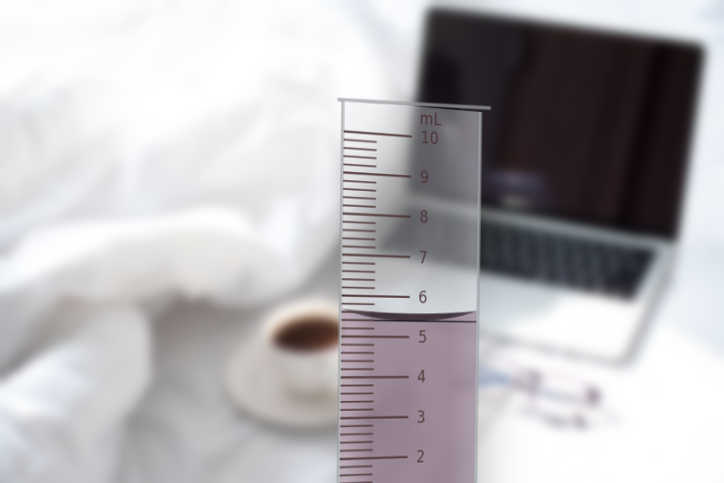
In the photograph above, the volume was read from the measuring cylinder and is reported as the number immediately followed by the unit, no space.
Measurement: 5.4mL
